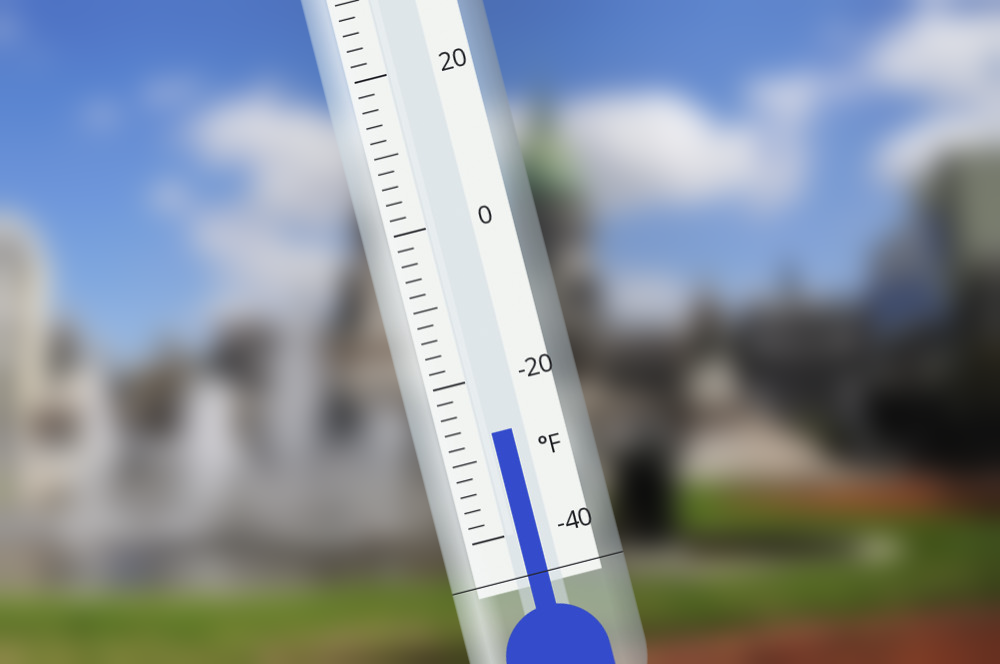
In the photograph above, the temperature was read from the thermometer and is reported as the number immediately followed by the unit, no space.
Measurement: -27°F
